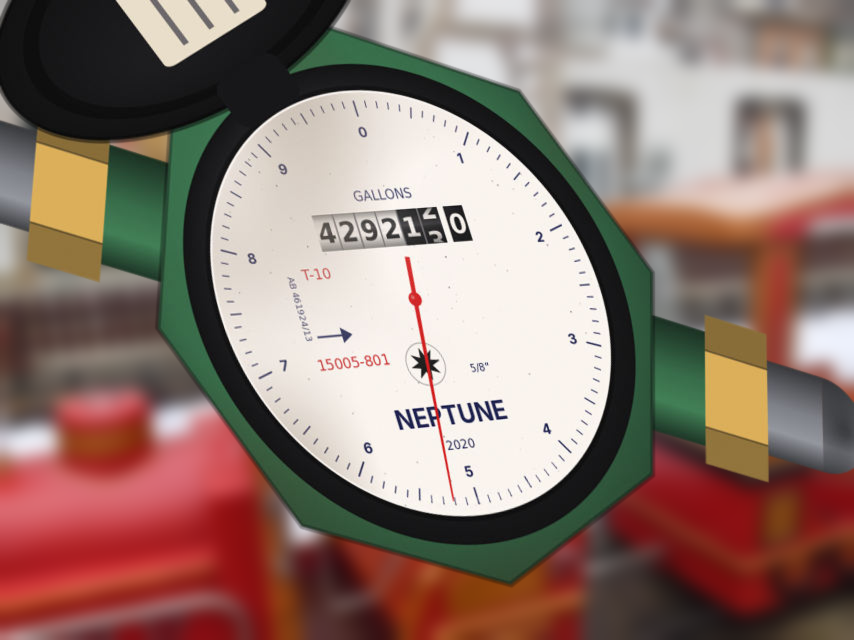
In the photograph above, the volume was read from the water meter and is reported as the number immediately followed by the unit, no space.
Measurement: 4292125.2gal
